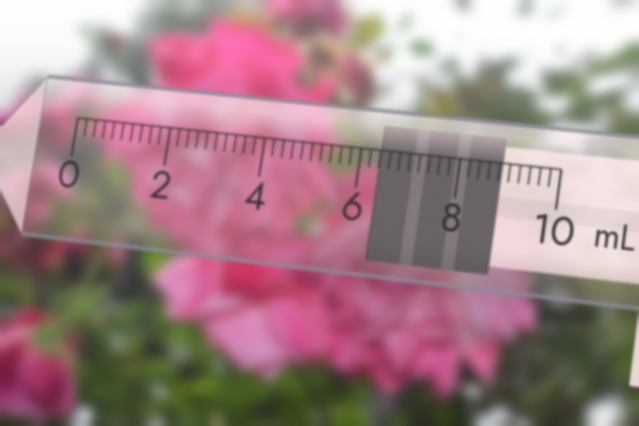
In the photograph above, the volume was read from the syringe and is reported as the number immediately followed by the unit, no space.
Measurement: 6.4mL
